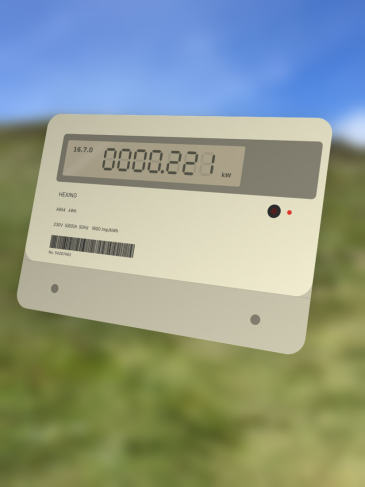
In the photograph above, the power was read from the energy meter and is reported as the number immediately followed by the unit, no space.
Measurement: 0.221kW
